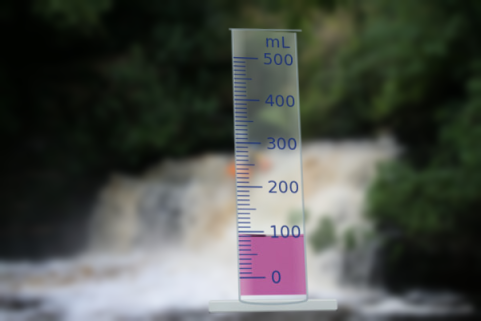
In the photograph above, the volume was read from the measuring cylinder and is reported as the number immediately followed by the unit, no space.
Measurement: 90mL
